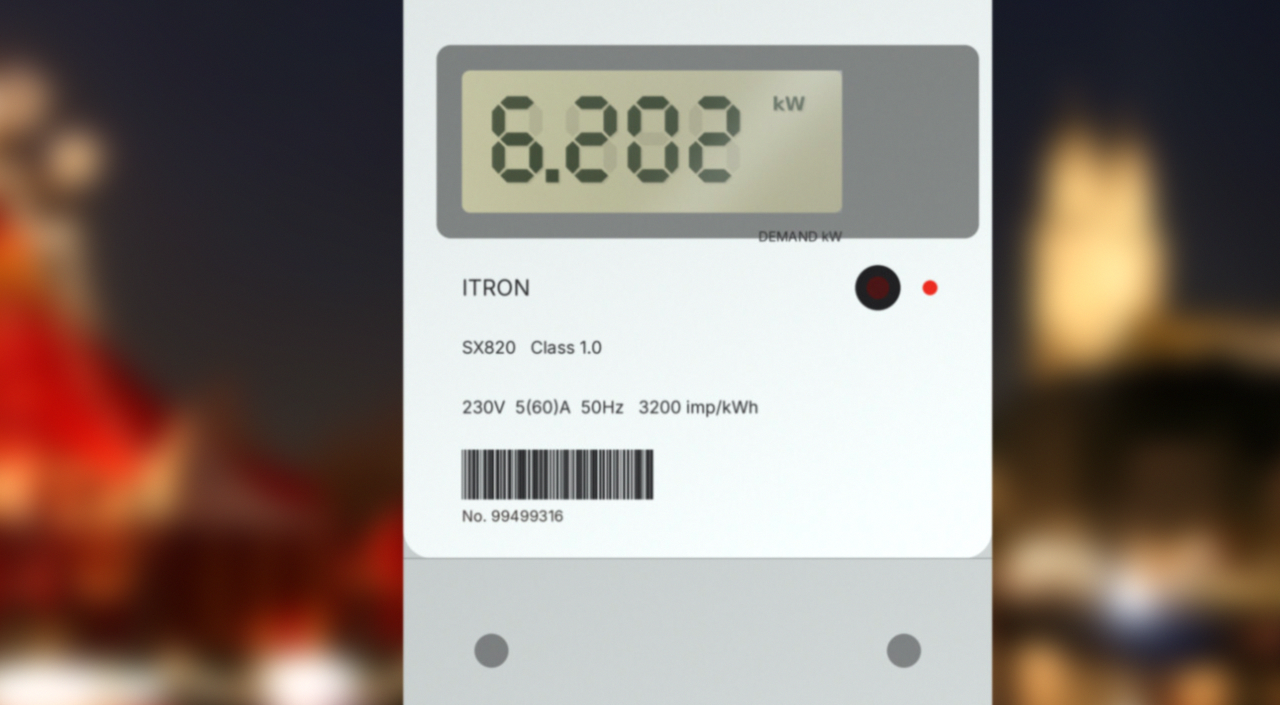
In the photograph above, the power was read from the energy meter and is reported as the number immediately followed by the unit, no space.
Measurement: 6.202kW
